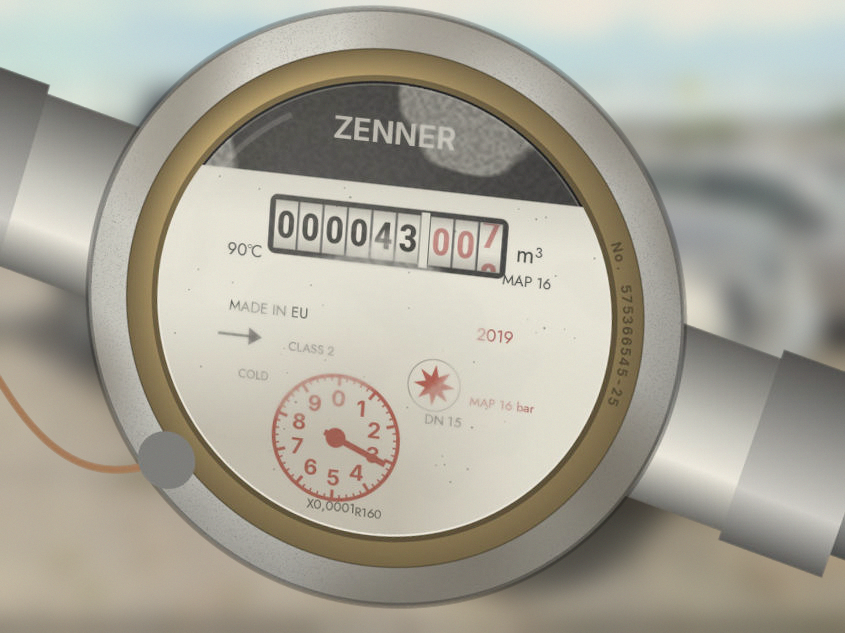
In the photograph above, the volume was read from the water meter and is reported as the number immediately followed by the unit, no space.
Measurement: 43.0073m³
